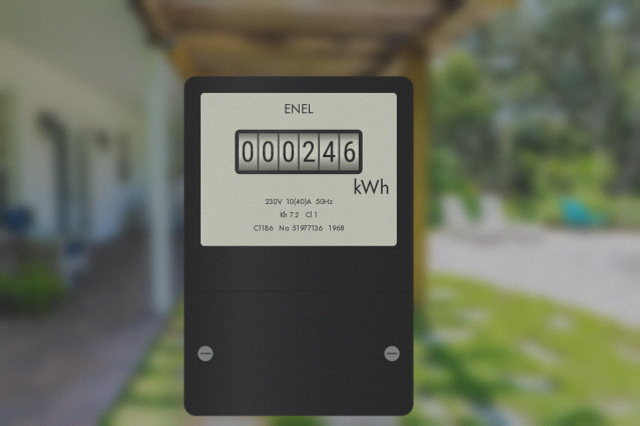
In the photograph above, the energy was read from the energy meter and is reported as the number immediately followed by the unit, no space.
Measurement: 246kWh
